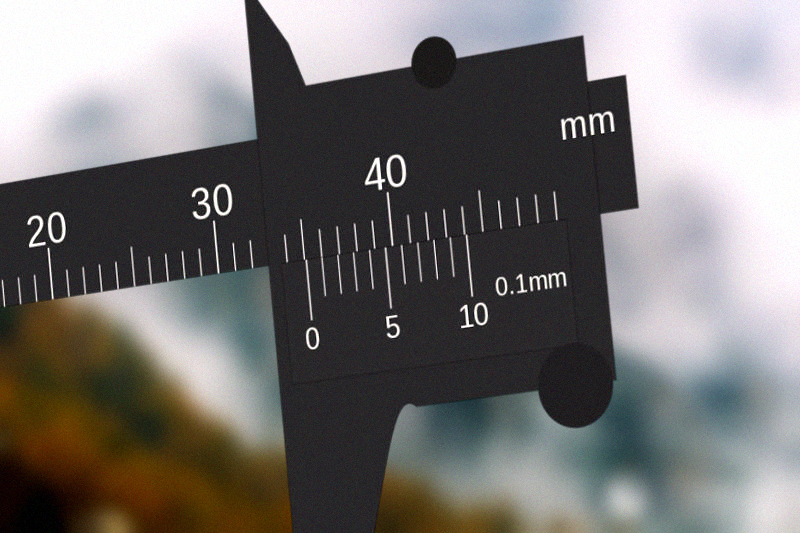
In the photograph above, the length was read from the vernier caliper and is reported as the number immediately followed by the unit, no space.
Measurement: 35.1mm
